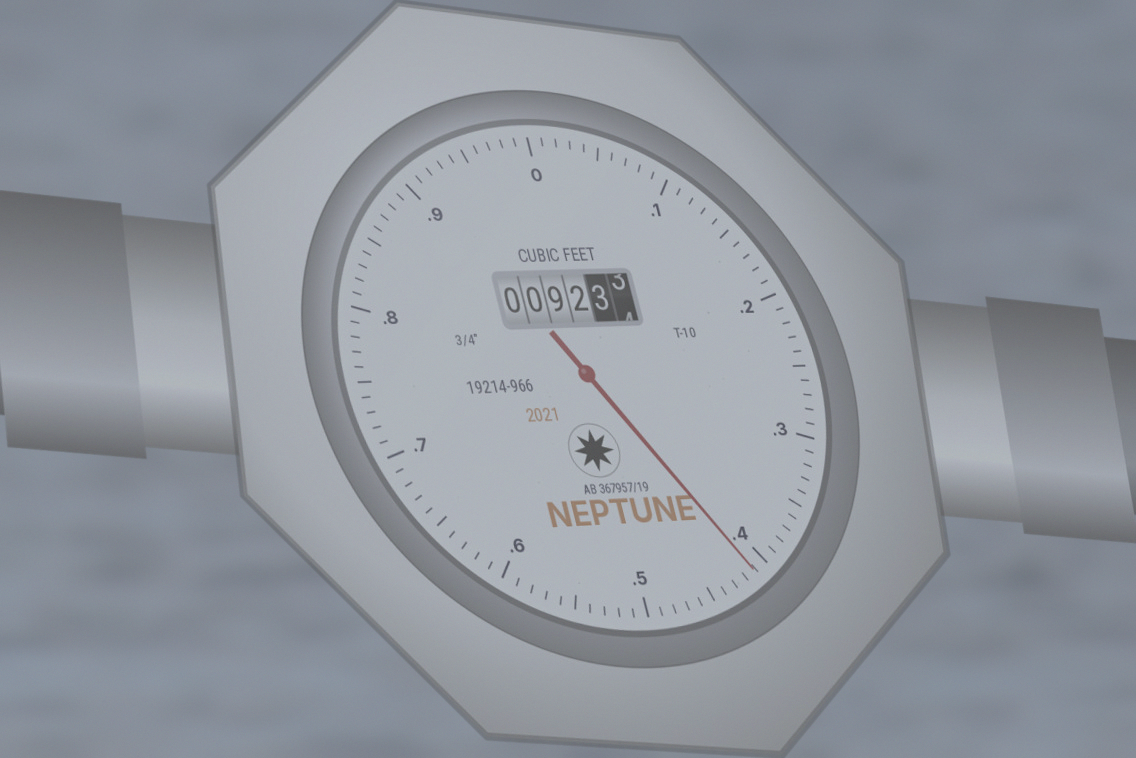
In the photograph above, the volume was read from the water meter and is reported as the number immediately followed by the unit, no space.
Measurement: 9233.41ft³
